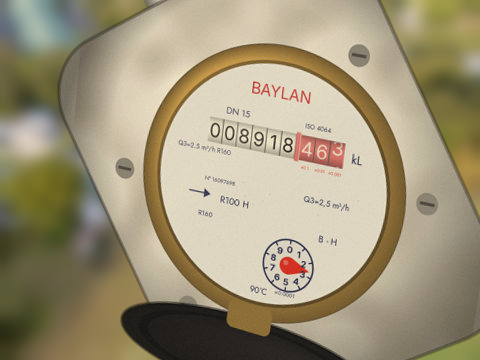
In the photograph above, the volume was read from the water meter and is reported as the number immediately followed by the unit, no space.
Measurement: 8918.4632kL
